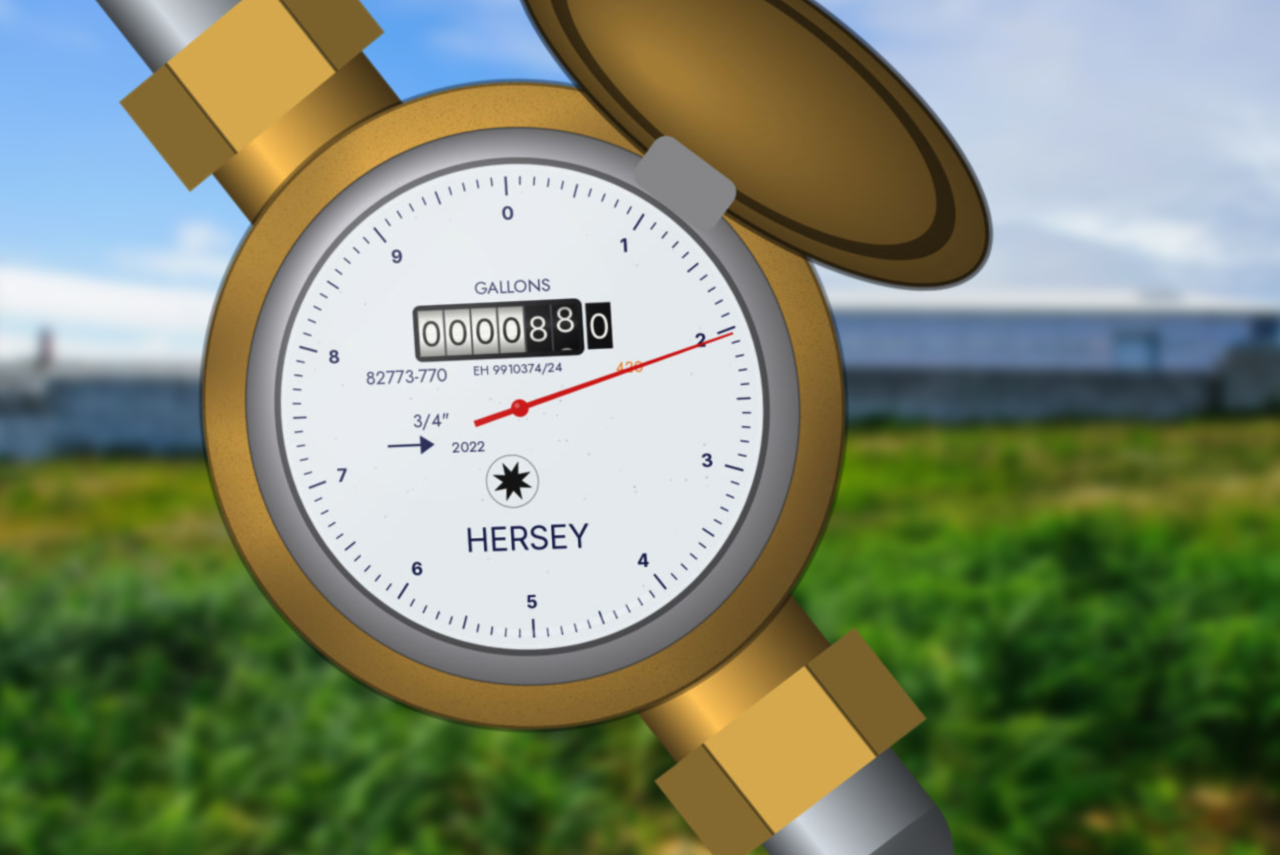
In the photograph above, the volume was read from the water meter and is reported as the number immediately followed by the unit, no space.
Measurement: 882.0gal
